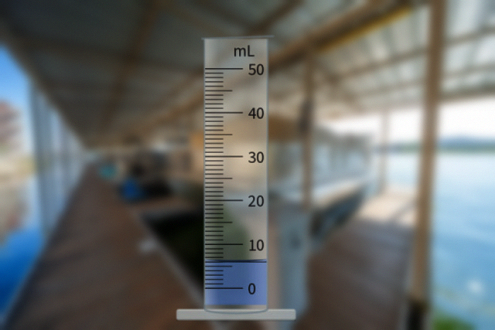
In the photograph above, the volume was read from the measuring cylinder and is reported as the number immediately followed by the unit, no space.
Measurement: 6mL
